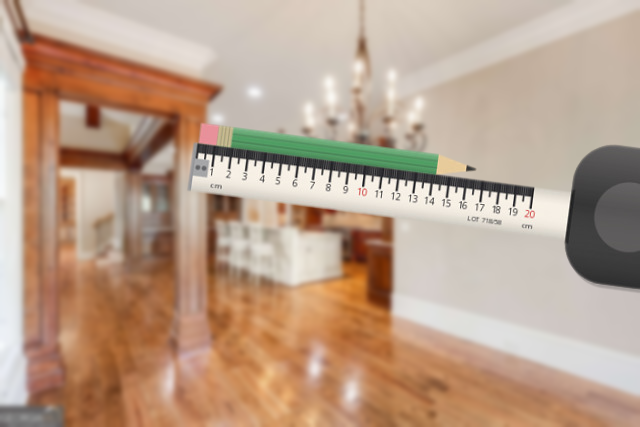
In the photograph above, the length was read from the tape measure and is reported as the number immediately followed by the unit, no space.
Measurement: 16.5cm
